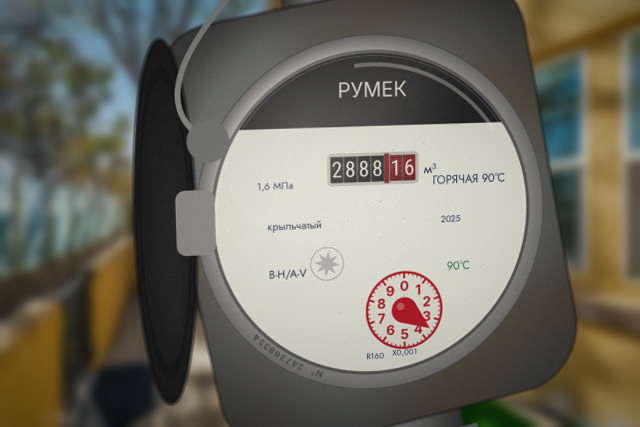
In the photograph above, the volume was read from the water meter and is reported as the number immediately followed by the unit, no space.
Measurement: 2888.163m³
